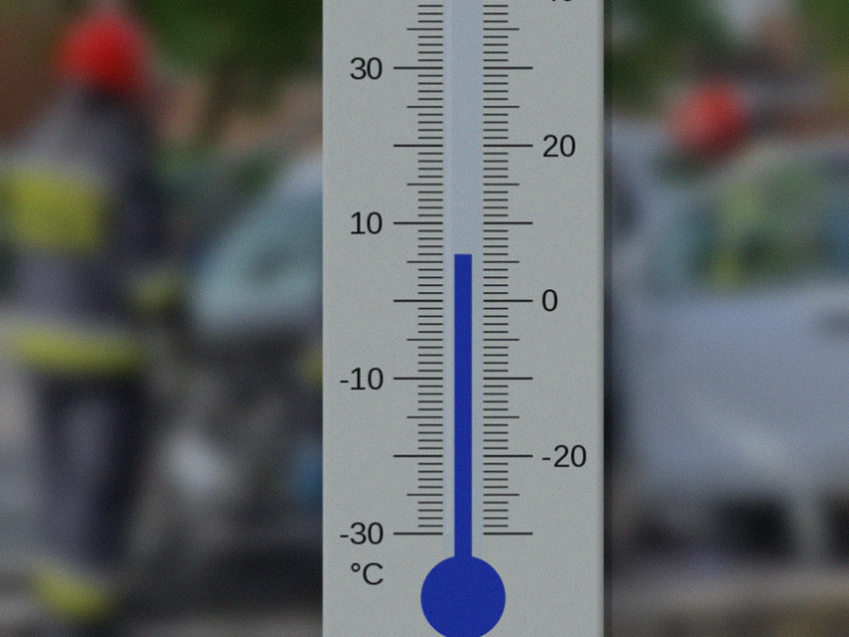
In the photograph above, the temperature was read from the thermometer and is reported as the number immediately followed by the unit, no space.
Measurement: 6°C
